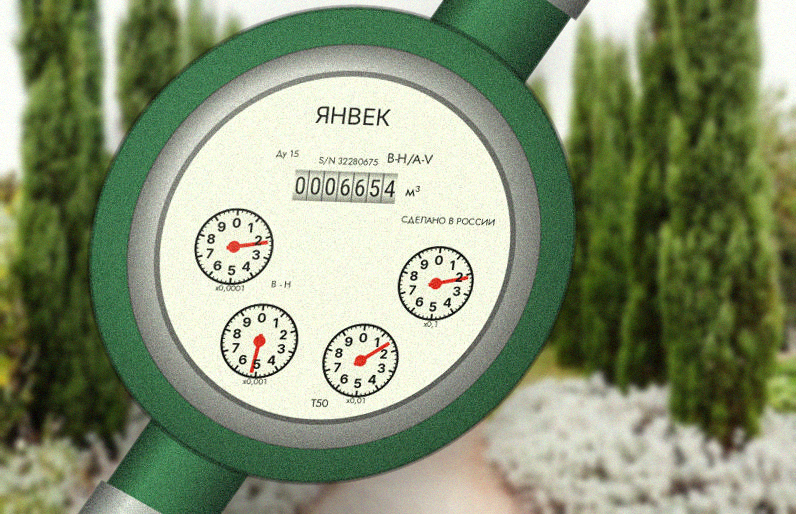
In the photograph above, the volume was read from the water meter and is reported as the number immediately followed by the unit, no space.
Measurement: 6654.2152m³
